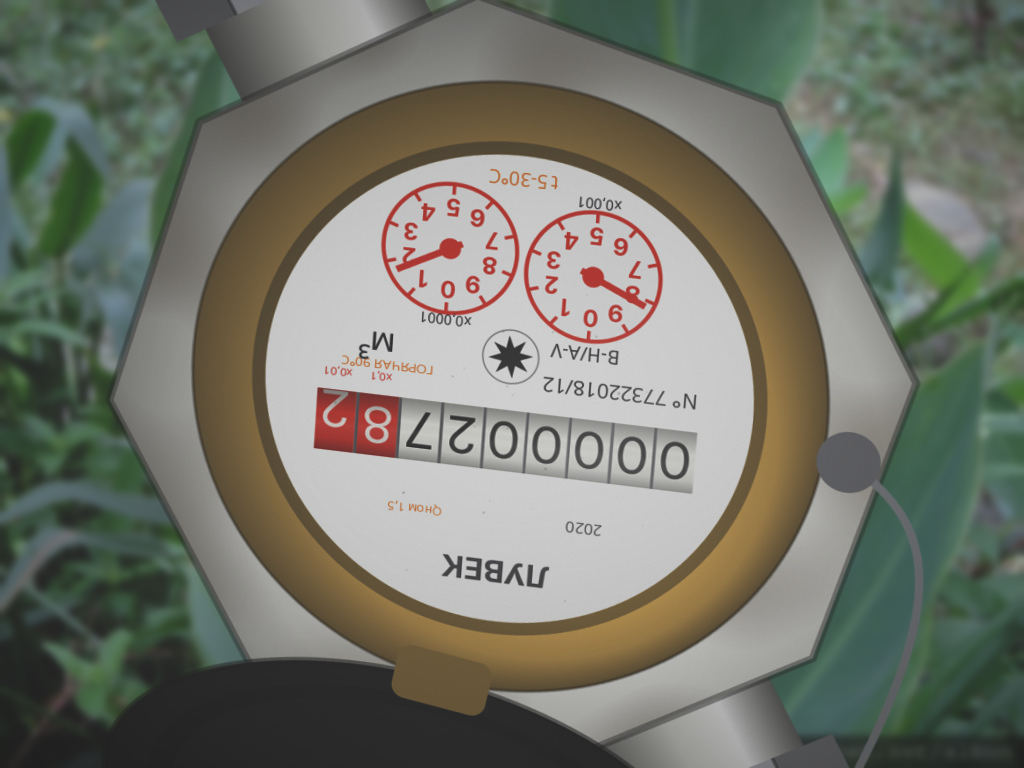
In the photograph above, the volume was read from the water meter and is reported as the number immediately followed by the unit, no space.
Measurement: 27.8181m³
